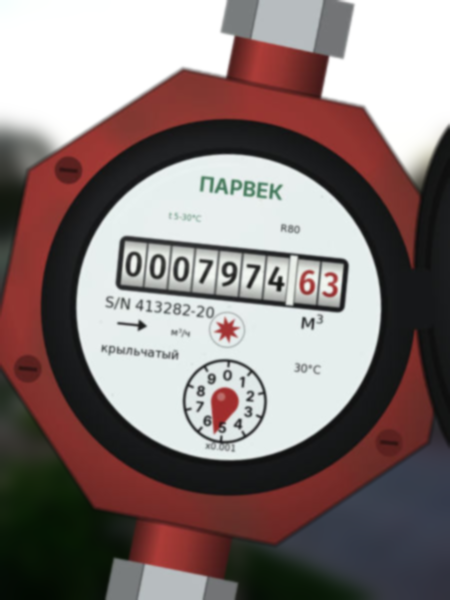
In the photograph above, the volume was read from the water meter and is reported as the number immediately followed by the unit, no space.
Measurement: 7974.635m³
